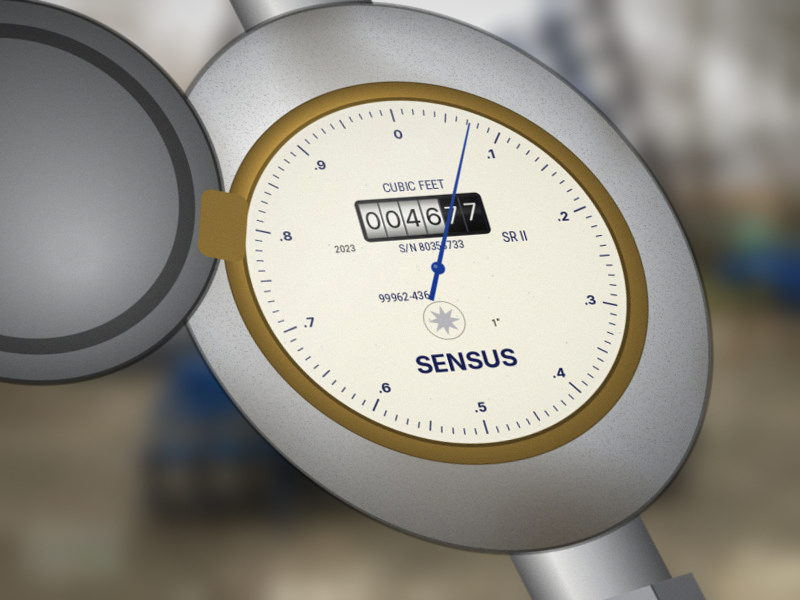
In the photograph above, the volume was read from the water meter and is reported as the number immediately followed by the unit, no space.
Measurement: 4677.07ft³
